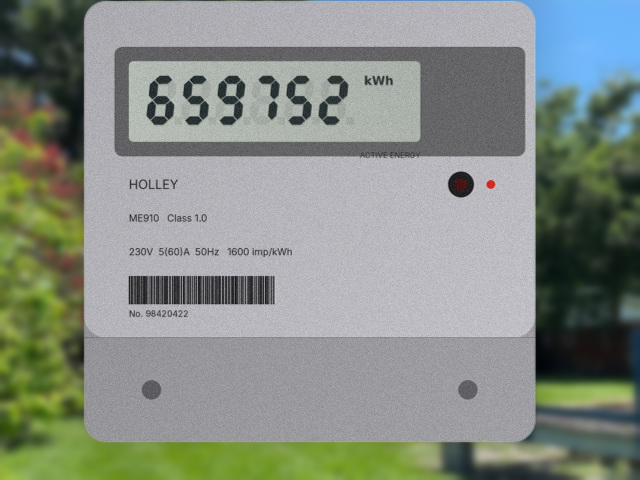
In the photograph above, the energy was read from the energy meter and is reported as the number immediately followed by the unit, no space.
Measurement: 659752kWh
